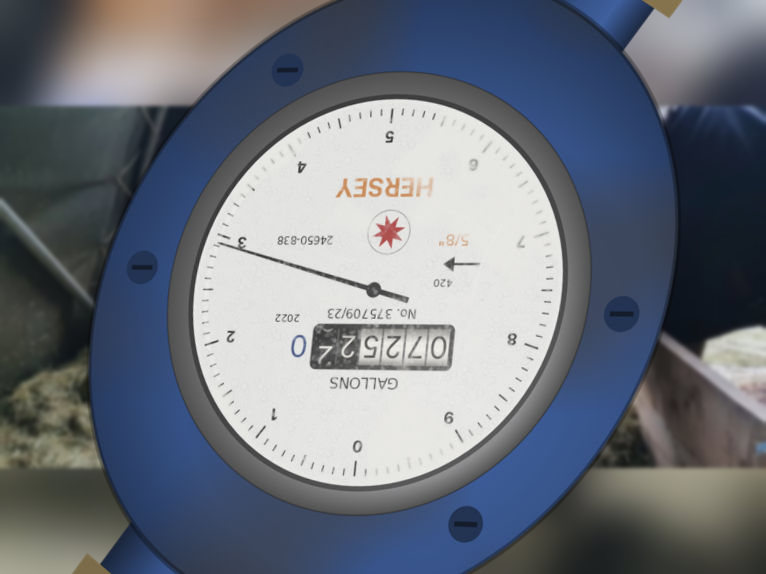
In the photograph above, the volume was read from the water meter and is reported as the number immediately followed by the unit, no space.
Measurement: 725222.9gal
